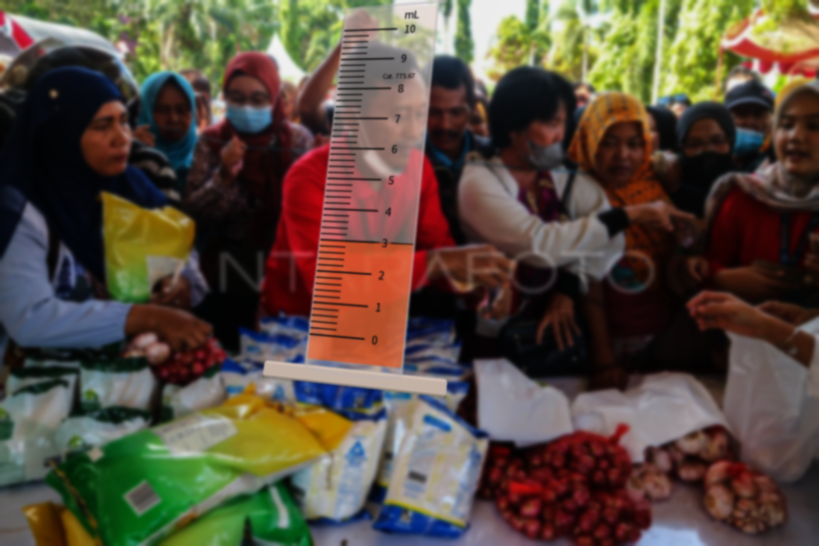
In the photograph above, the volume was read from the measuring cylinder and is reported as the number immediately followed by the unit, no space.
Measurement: 3mL
